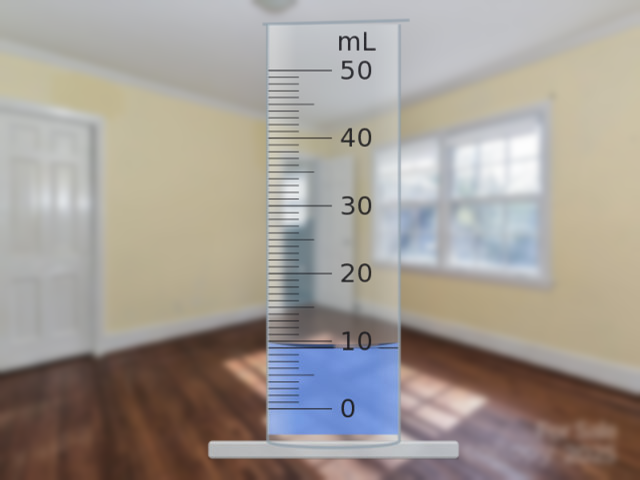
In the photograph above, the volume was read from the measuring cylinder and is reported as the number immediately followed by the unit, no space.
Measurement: 9mL
